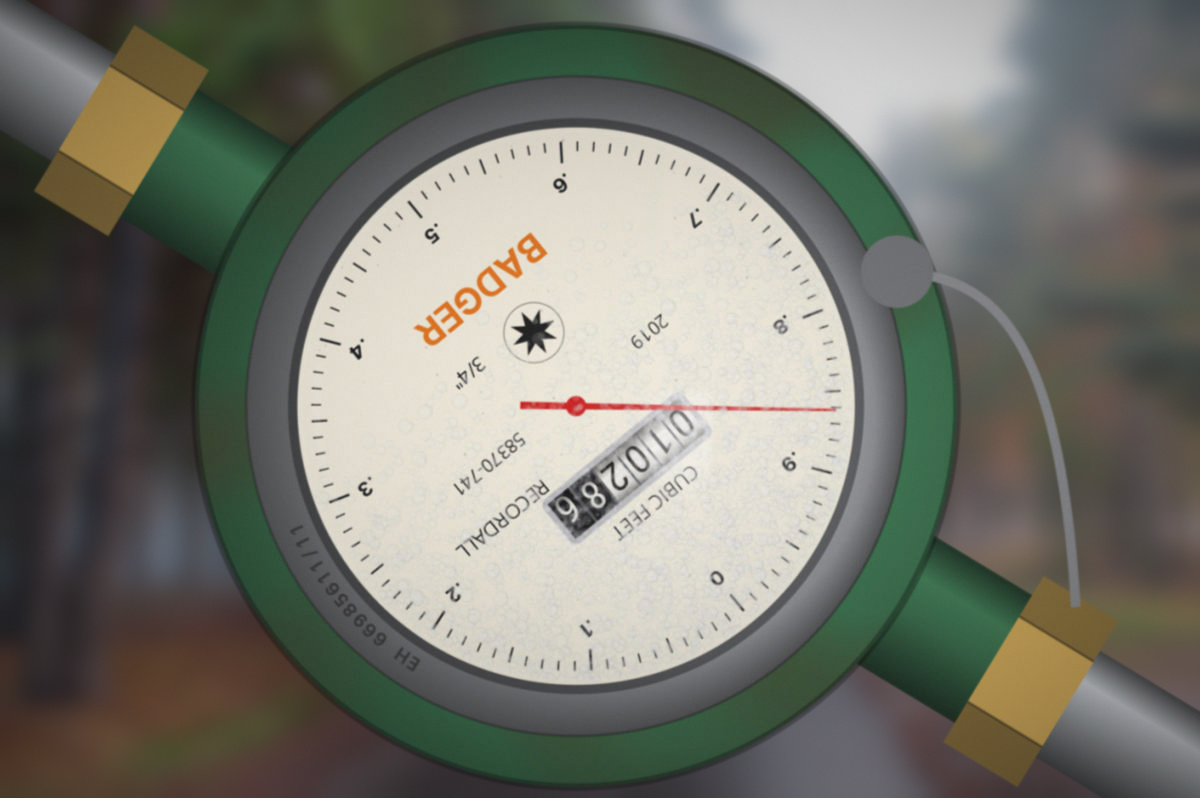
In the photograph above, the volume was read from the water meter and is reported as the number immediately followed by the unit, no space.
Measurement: 10285.86ft³
